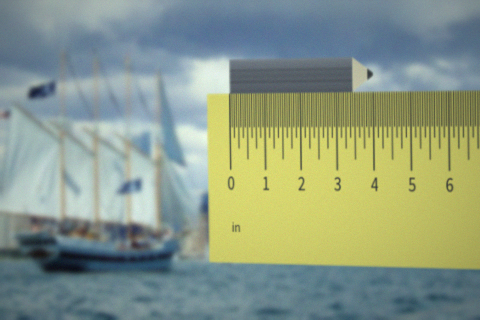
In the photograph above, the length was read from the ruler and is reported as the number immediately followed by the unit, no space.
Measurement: 4in
